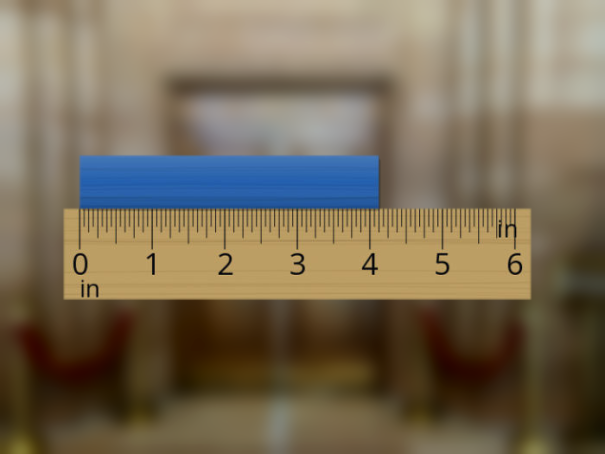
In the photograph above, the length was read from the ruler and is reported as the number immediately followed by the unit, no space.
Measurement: 4.125in
